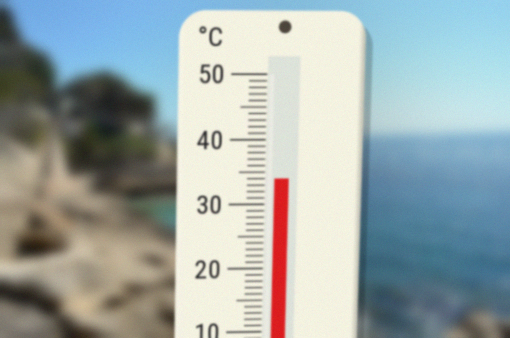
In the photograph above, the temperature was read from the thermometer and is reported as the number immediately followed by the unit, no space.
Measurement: 34°C
